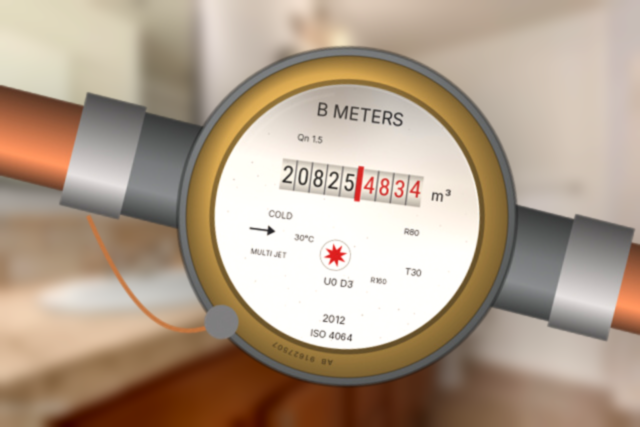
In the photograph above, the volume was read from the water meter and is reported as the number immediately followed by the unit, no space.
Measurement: 20825.4834m³
